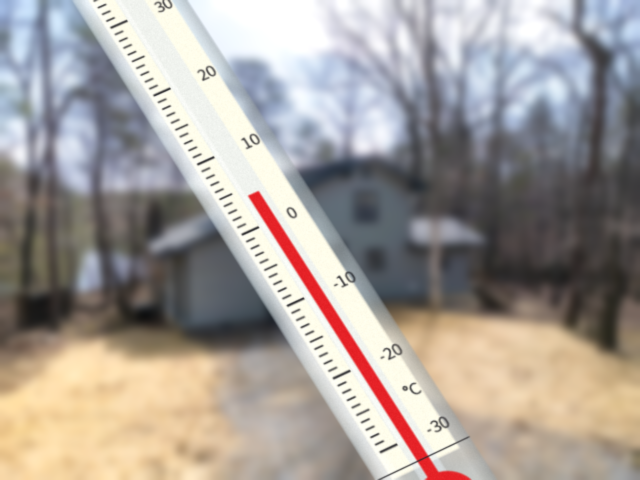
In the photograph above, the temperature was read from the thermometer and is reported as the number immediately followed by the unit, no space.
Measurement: 4°C
